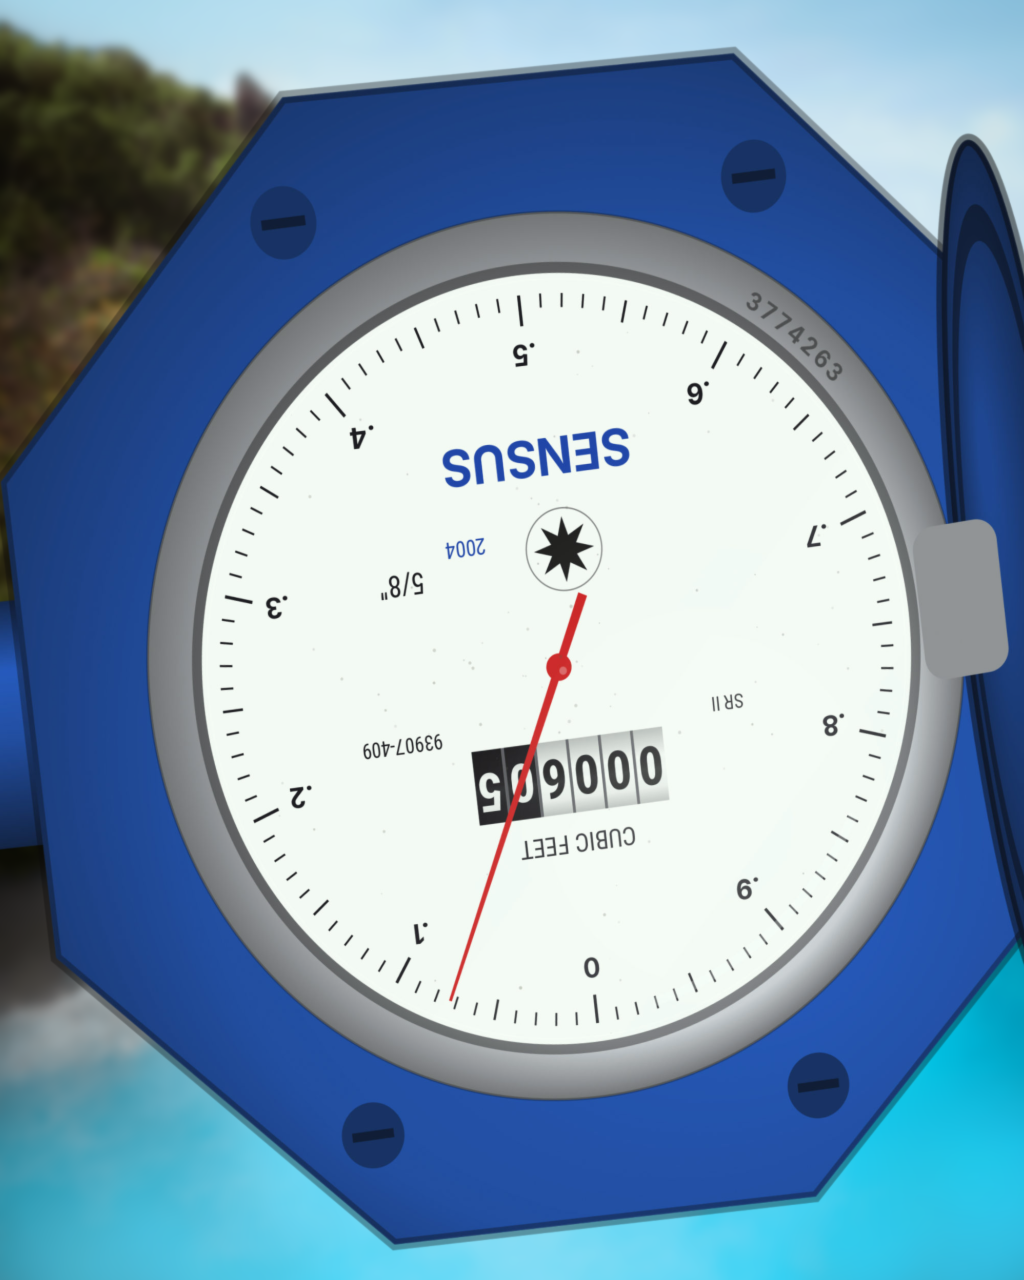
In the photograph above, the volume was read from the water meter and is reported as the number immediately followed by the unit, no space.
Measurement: 605.07ft³
